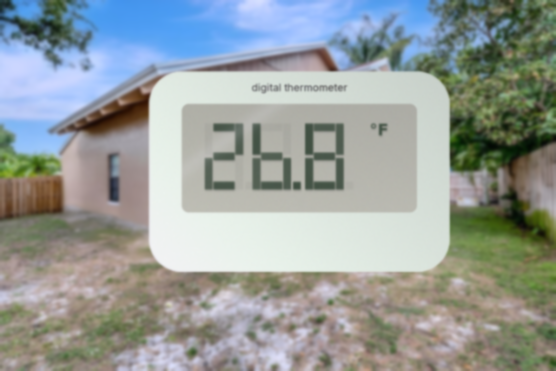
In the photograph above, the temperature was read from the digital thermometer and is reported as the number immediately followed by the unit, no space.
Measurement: 26.8°F
